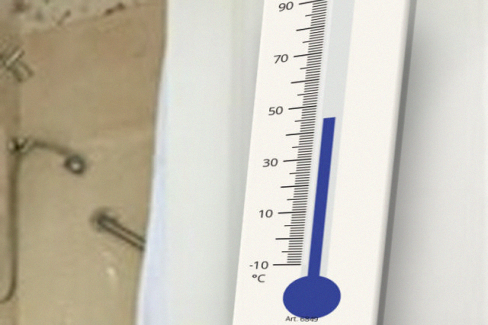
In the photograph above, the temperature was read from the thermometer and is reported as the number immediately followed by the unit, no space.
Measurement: 45°C
